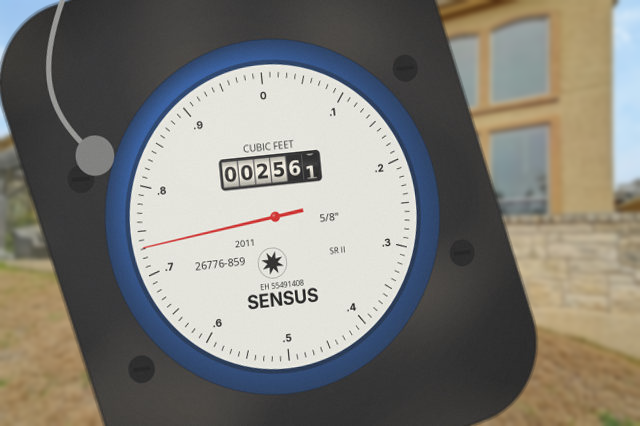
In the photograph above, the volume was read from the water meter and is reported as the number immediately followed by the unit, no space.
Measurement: 2560.73ft³
